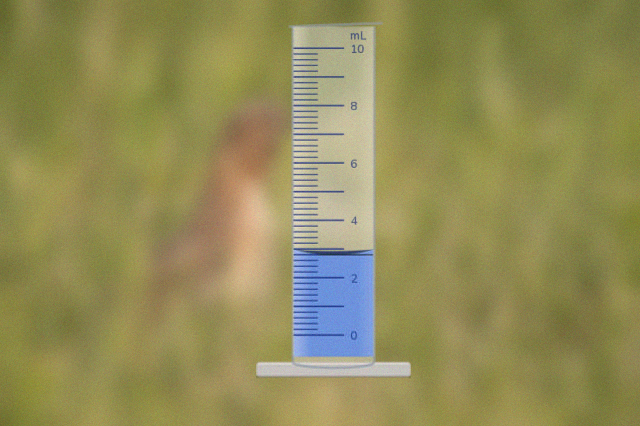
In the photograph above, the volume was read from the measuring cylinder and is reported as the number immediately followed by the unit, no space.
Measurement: 2.8mL
